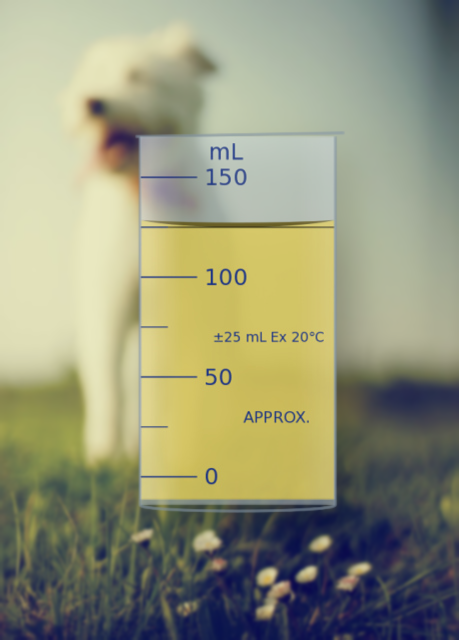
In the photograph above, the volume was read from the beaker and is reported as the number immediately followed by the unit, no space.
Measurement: 125mL
